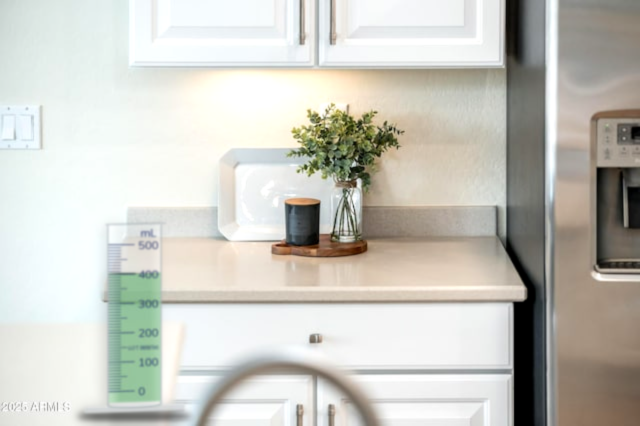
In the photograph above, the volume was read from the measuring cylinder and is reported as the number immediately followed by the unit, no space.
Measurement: 400mL
